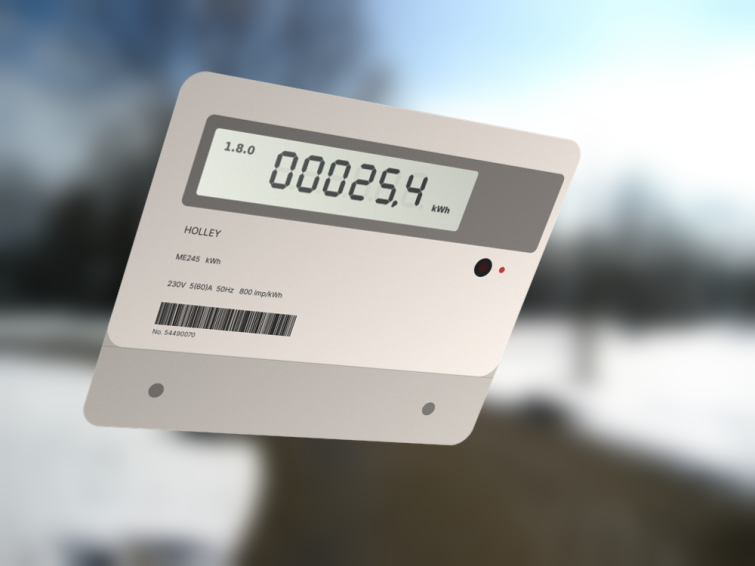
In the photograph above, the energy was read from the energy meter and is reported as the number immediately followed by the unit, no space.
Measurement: 25.4kWh
